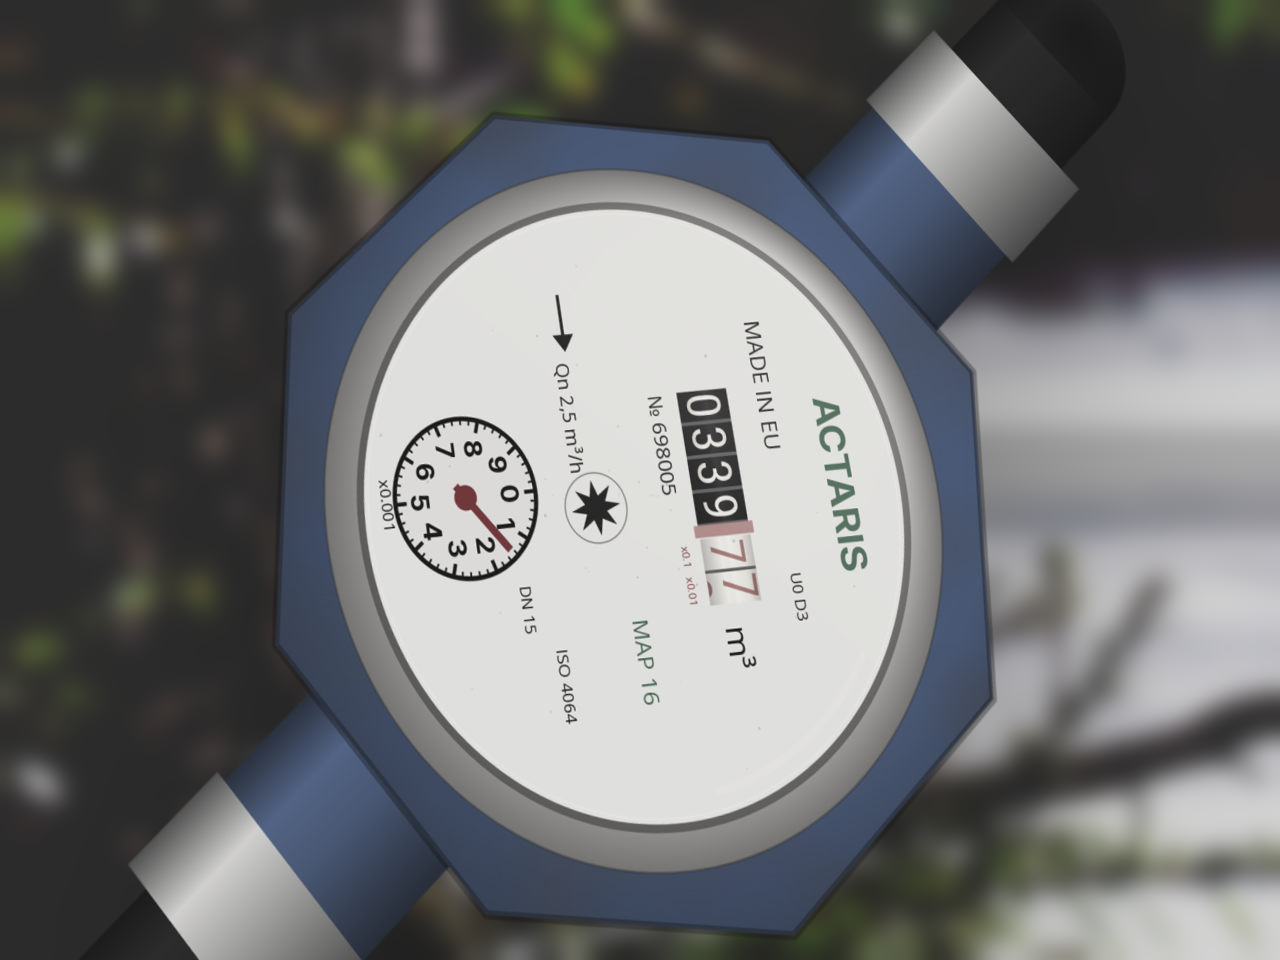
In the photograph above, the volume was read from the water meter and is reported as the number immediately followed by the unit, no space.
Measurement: 339.771m³
